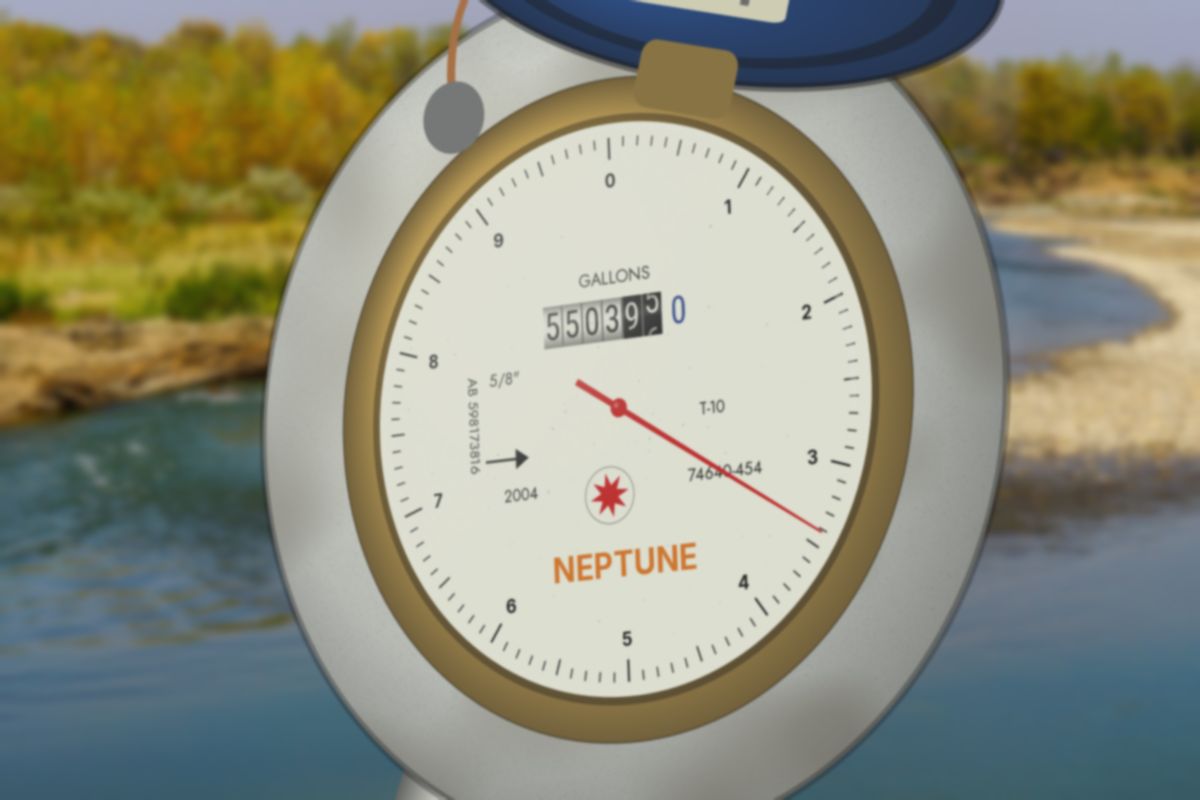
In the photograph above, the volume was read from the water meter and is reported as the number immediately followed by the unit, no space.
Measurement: 5503953.4gal
